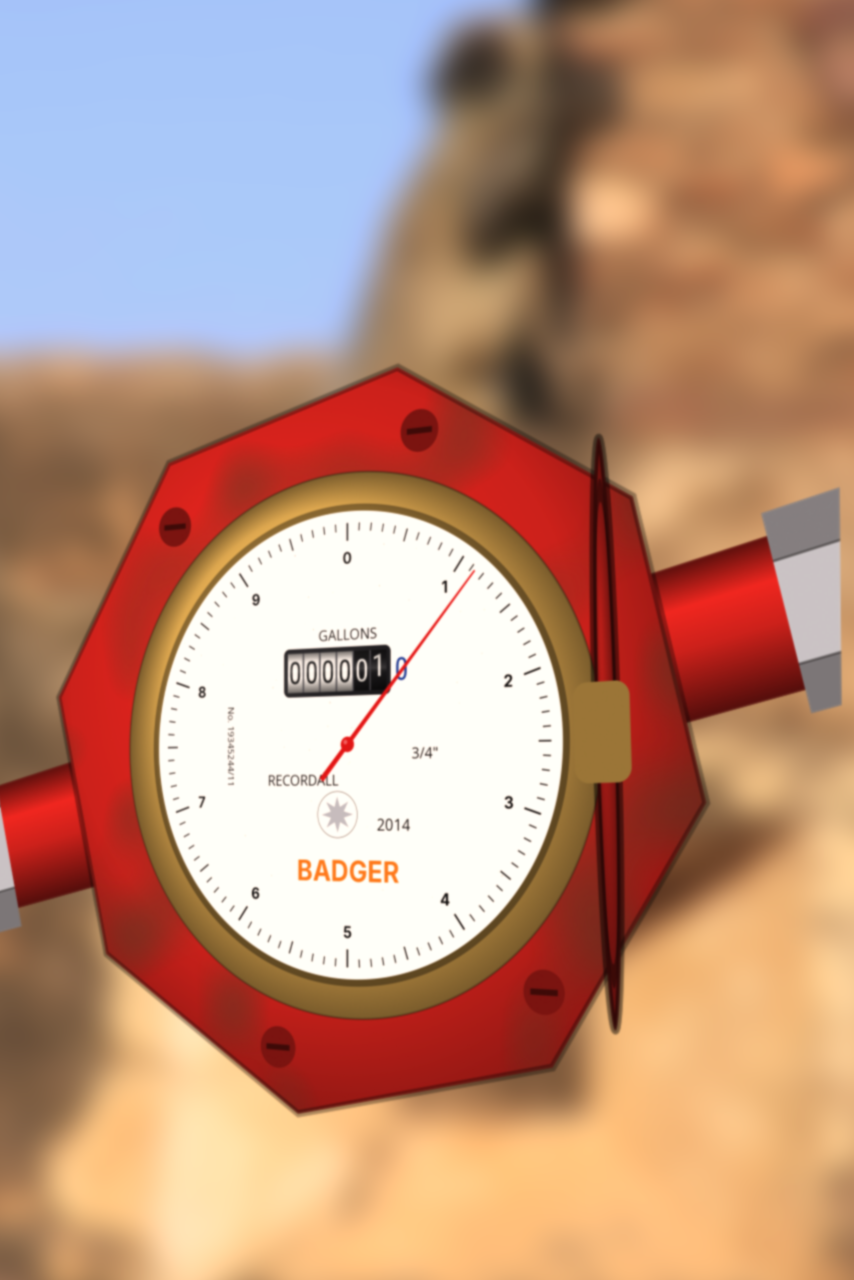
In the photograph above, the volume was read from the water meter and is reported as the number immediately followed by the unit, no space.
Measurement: 11.1gal
